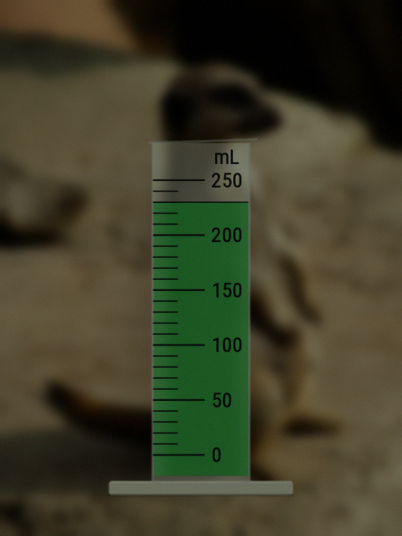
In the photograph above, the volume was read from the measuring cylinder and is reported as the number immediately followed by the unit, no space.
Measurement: 230mL
